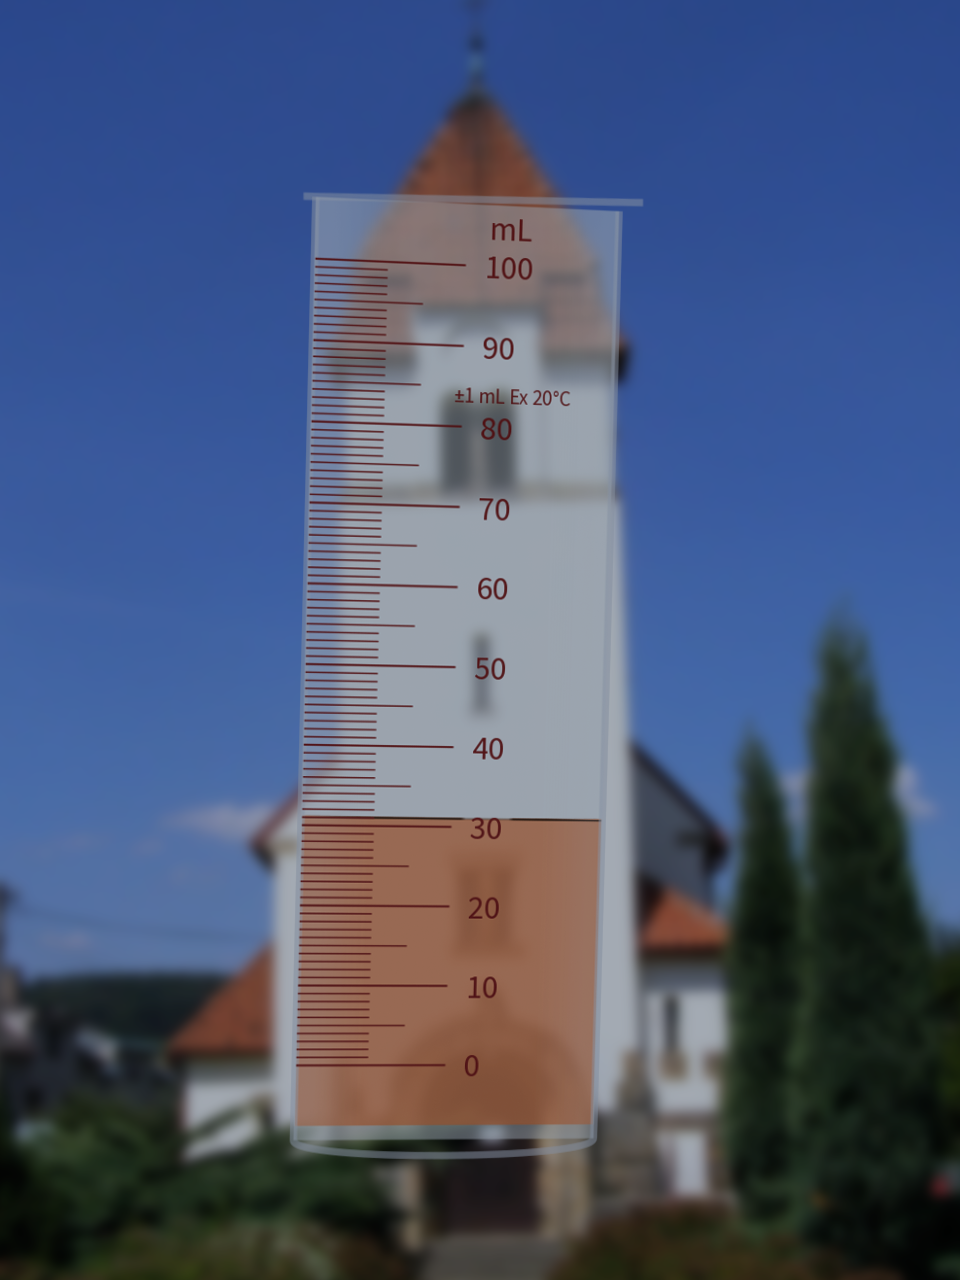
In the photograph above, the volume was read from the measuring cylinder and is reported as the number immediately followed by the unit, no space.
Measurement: 31mL
